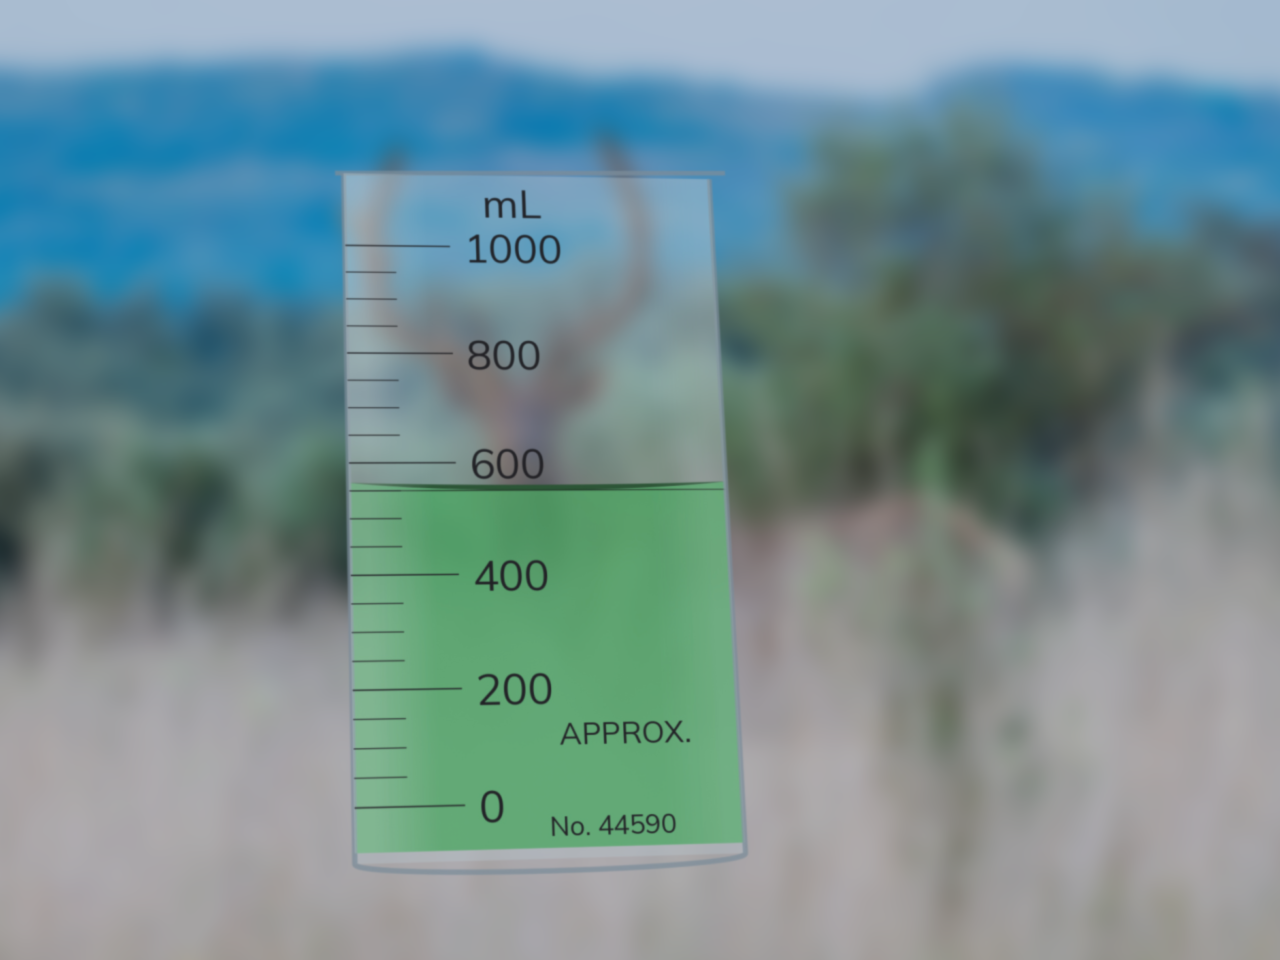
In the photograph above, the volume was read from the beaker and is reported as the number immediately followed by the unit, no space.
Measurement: 550mL
